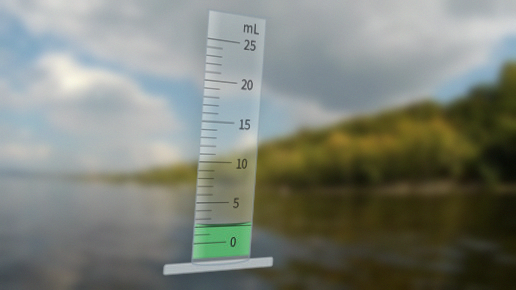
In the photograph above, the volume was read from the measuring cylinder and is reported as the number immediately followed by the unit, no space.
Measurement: 2mL
